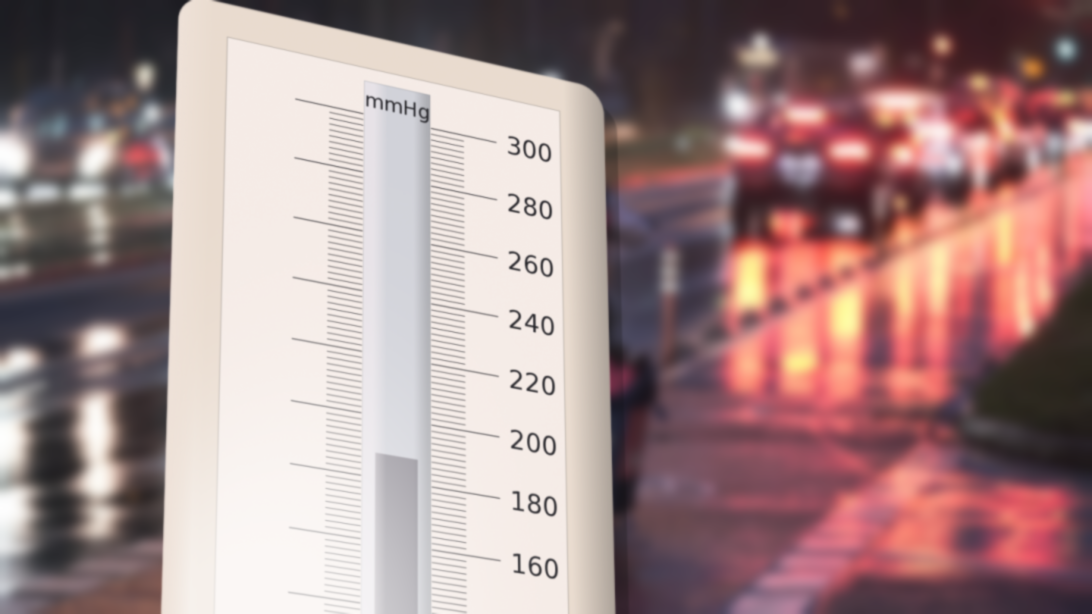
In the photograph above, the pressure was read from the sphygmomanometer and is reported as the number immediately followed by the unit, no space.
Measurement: 188mmHg
